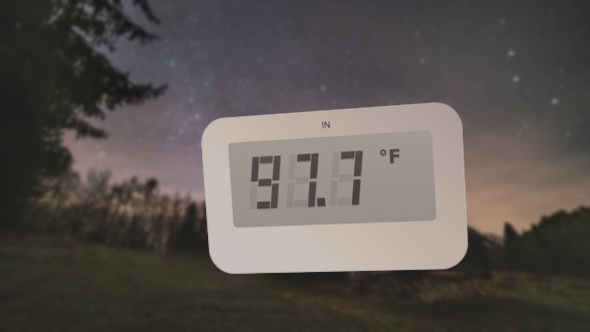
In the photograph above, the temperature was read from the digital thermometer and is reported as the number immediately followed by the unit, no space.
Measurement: 97.7°F
